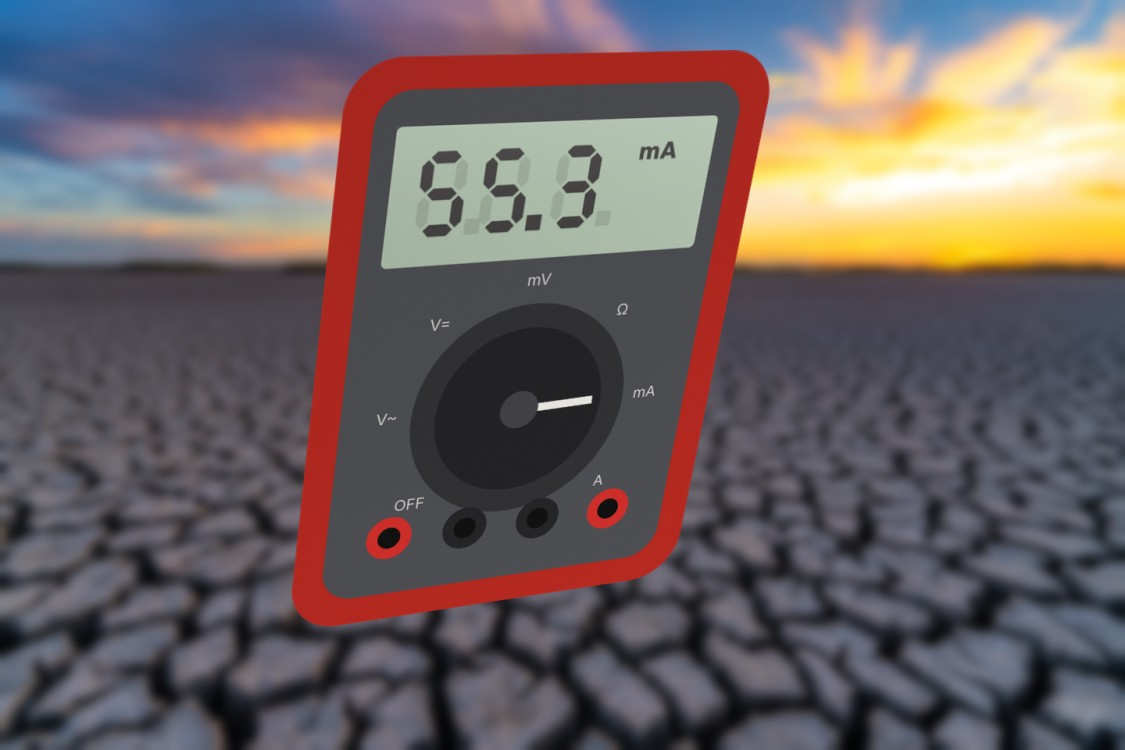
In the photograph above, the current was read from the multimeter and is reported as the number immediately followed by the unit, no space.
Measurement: 55.3mA
